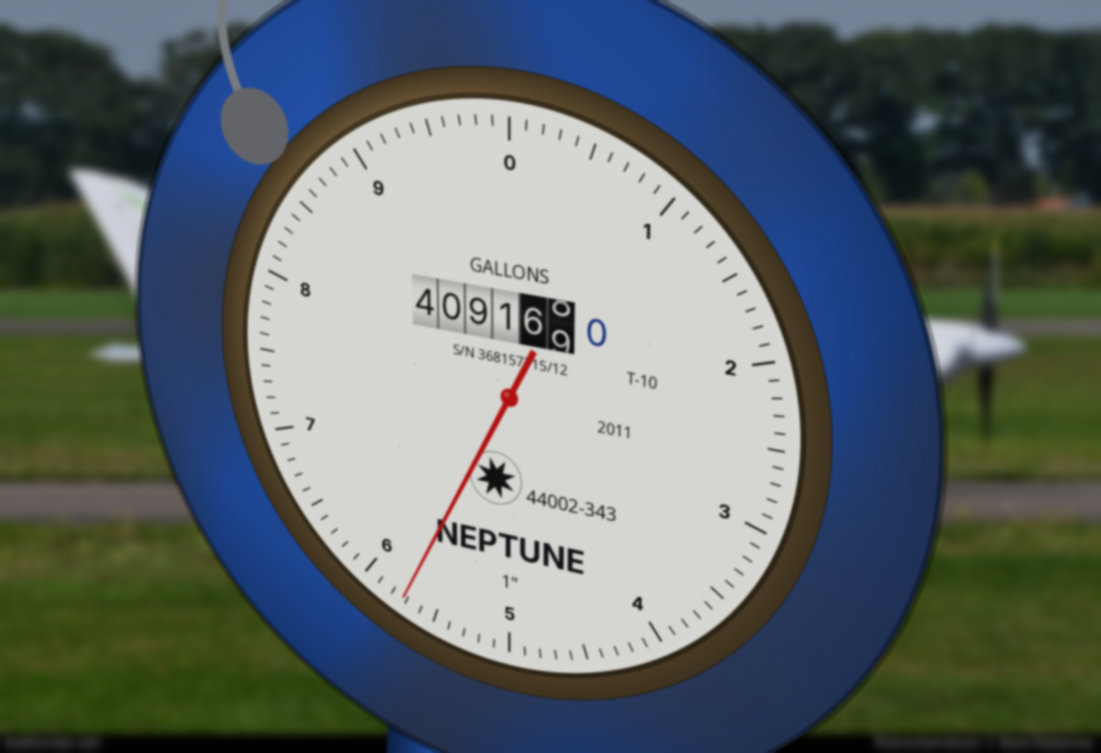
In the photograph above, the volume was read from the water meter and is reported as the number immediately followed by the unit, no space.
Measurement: 4091685.7gal
